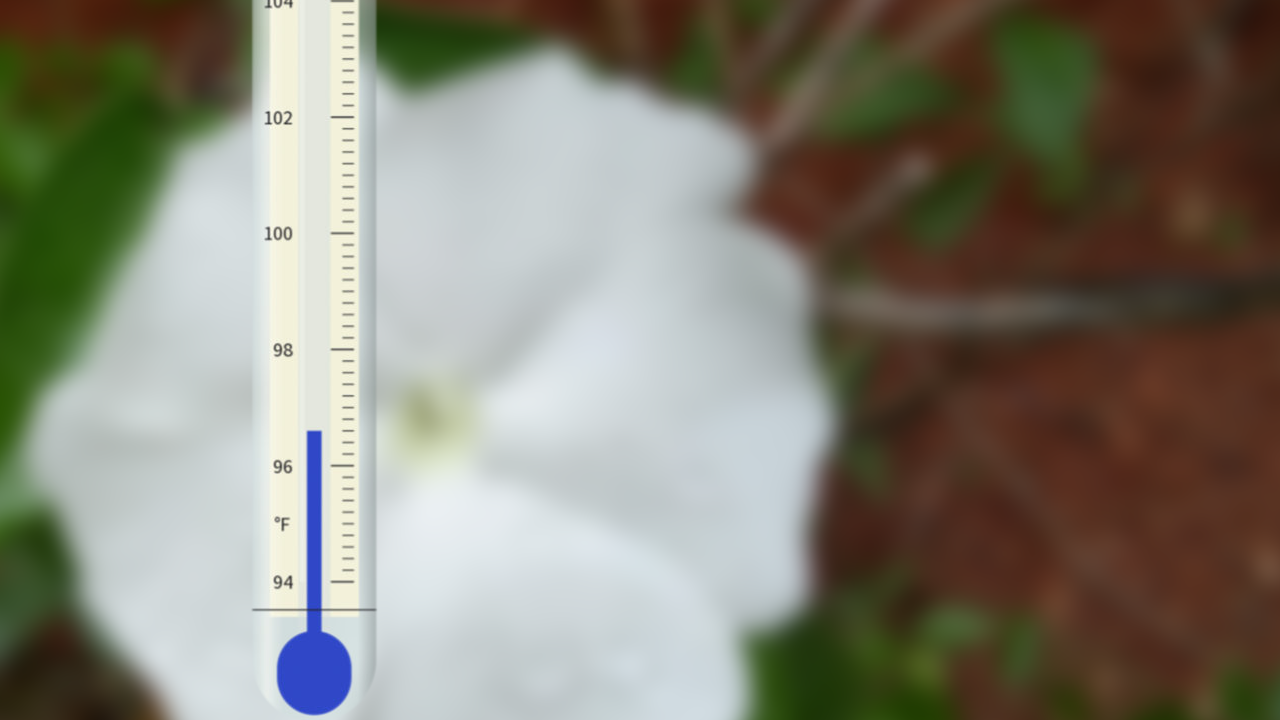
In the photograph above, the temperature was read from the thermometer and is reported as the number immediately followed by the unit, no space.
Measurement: 96.6°F
